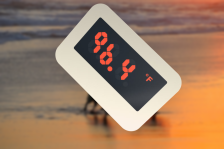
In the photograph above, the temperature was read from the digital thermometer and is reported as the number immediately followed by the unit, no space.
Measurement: 96.4°F
